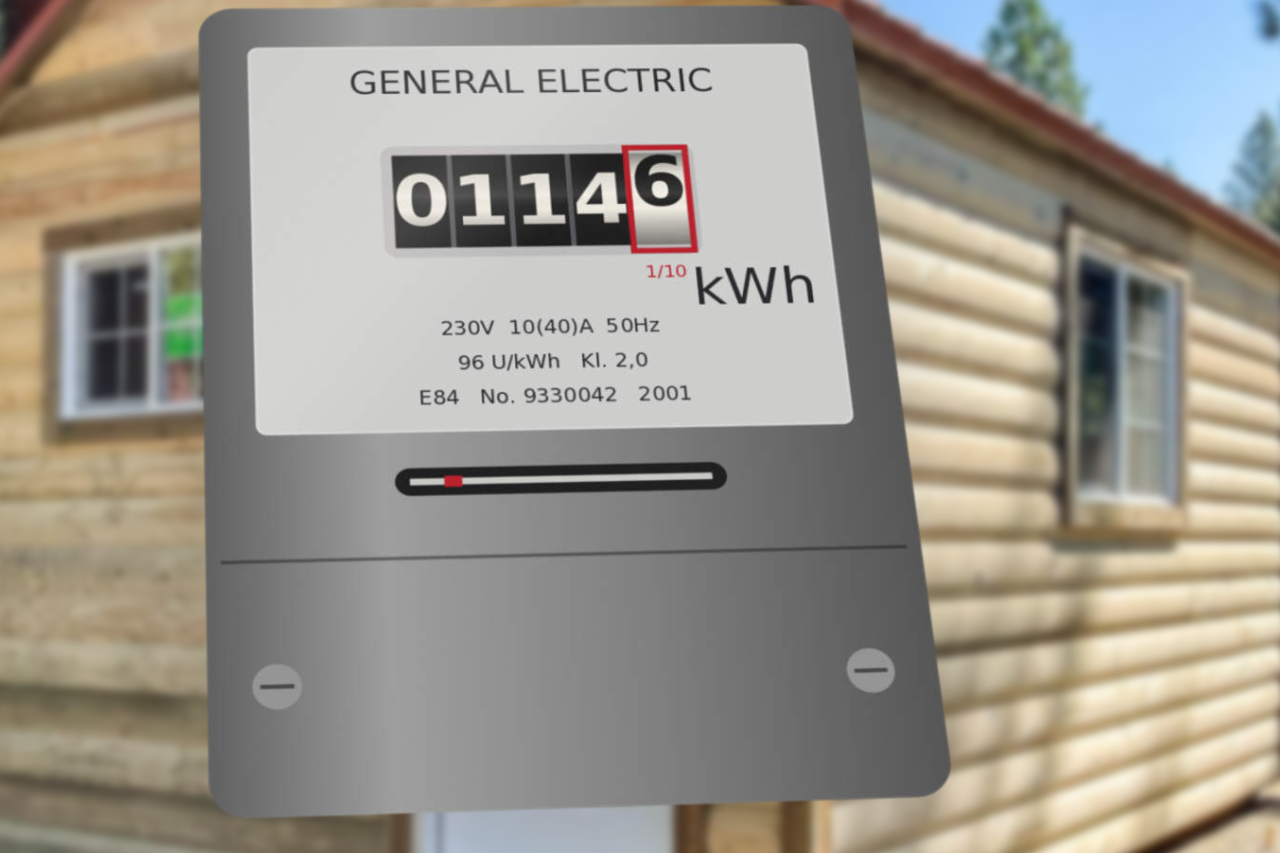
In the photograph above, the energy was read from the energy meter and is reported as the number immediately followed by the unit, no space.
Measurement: 114.6kWh
